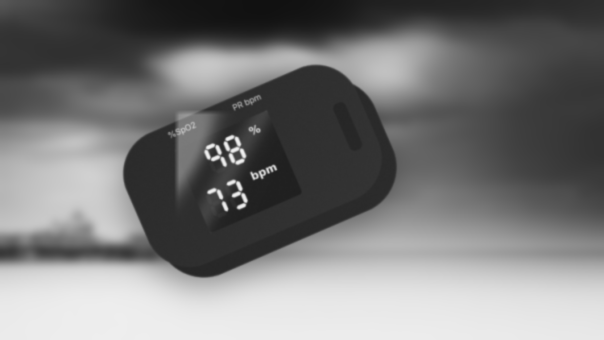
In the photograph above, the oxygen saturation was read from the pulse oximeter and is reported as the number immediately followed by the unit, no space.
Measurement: 98%
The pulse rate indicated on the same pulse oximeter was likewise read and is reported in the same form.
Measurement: 73bpm
